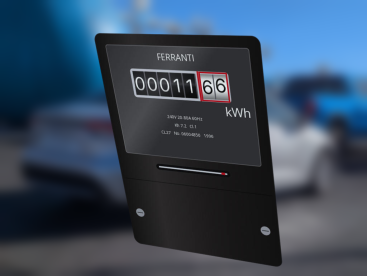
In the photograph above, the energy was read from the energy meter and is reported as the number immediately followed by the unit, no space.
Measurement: 11.66kWh
